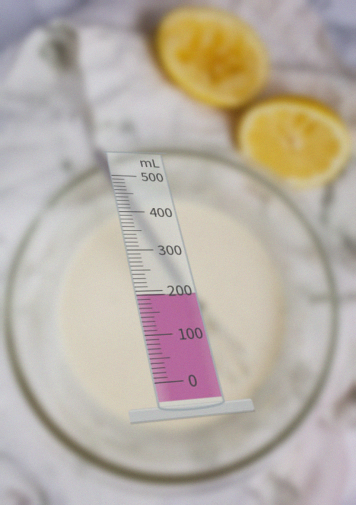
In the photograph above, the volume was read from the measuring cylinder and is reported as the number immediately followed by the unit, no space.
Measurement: 190mL
